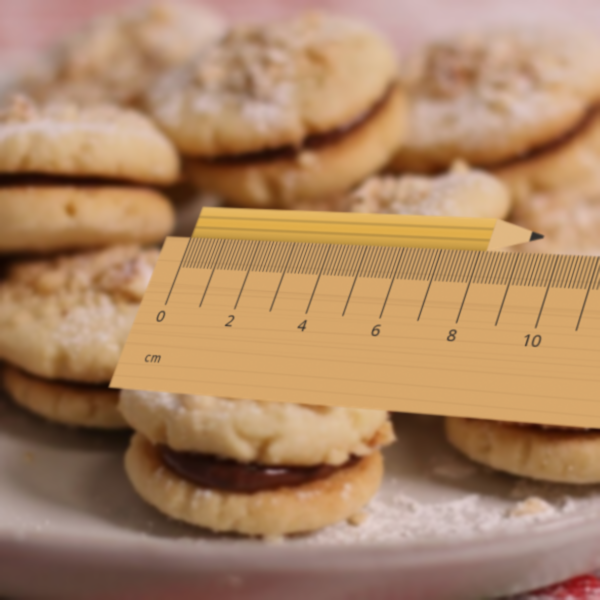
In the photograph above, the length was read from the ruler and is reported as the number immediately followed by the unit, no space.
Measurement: 9.5cm
